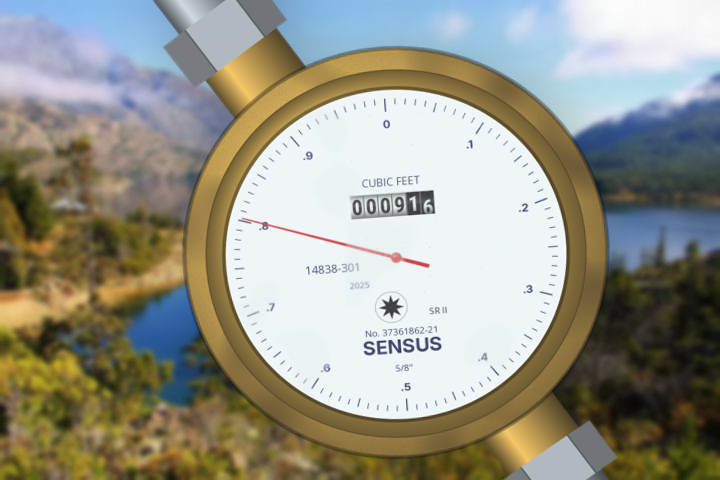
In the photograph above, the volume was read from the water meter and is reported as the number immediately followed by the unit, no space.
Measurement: 915.80ft³
